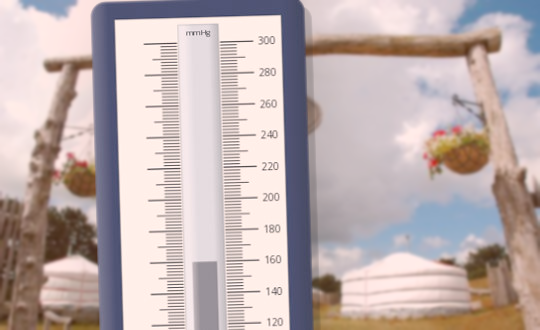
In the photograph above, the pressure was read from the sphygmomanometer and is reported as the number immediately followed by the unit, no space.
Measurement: 160mmHg
